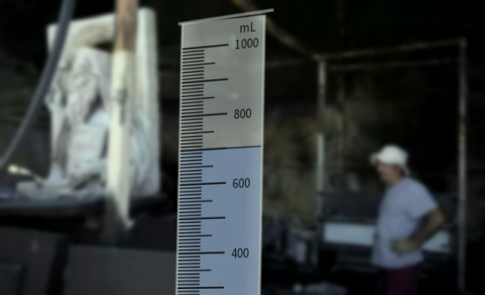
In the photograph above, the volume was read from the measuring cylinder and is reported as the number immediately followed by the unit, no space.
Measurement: 700mL
